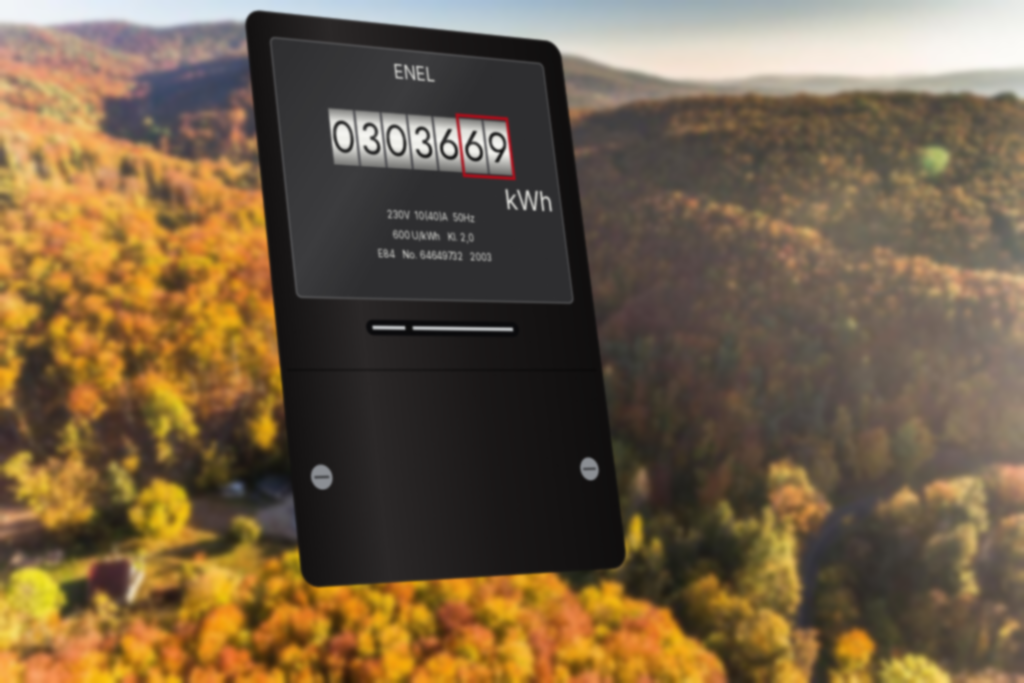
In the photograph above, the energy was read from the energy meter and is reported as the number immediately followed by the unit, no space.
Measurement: 3036.69kWh
